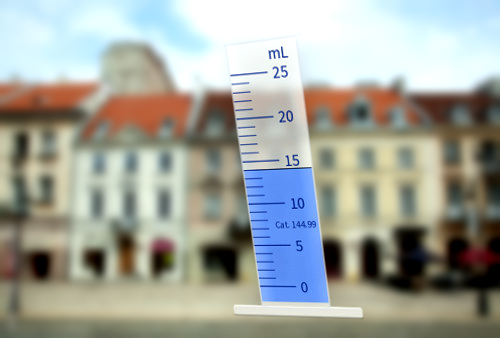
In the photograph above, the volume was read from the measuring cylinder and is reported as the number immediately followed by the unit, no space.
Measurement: 14mL
